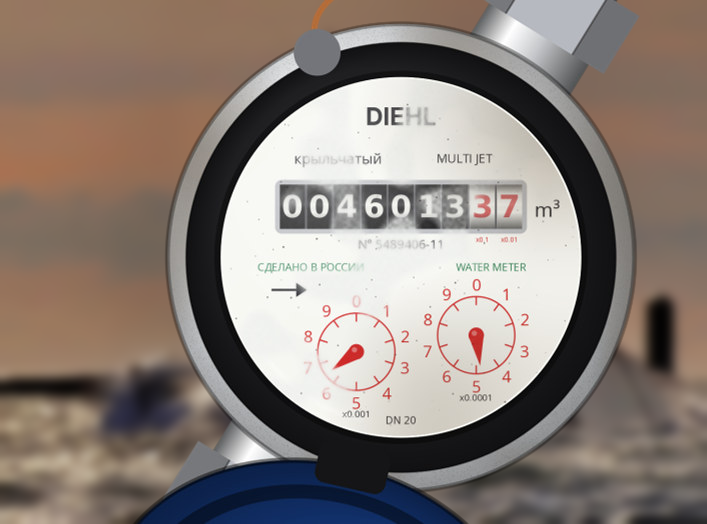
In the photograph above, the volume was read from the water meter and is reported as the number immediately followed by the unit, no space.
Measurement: 46013.3764m³
